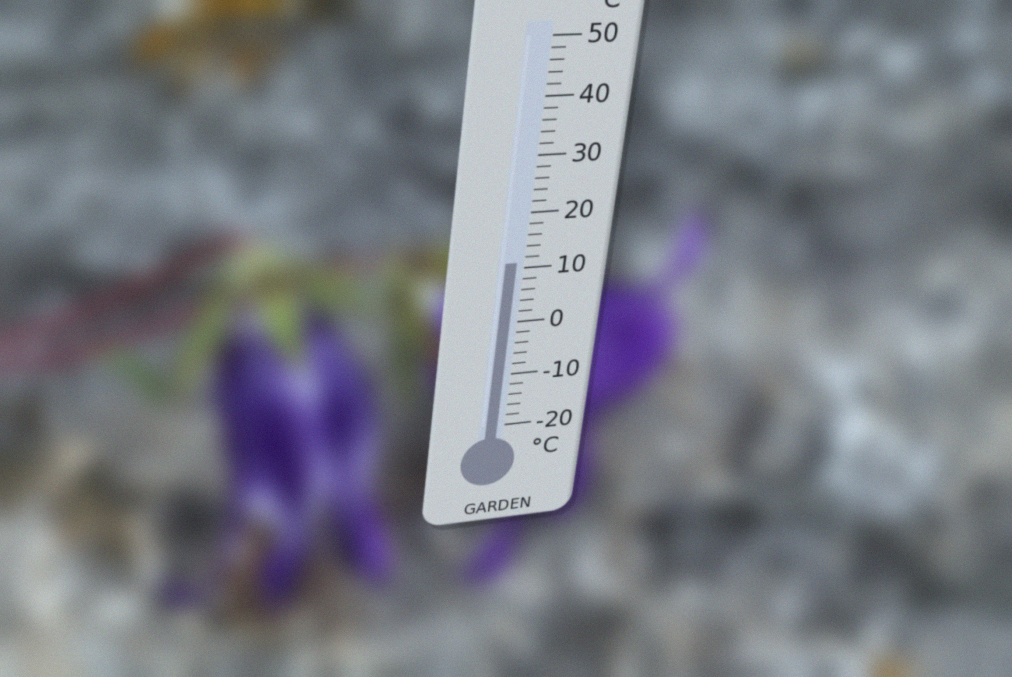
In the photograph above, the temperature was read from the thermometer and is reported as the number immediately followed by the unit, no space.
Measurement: 11°C
